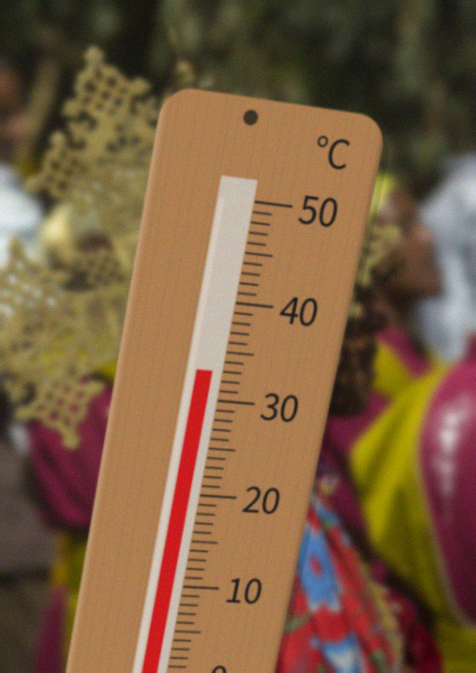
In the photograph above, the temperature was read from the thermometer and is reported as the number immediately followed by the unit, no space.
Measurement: 33°C
